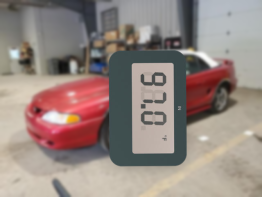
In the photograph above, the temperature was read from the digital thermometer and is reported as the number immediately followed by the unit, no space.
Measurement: 97.0°F
